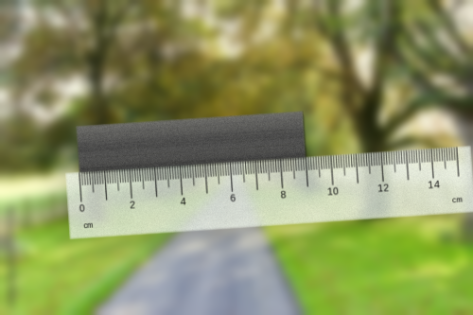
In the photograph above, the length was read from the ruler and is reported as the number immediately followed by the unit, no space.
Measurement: 9cm
